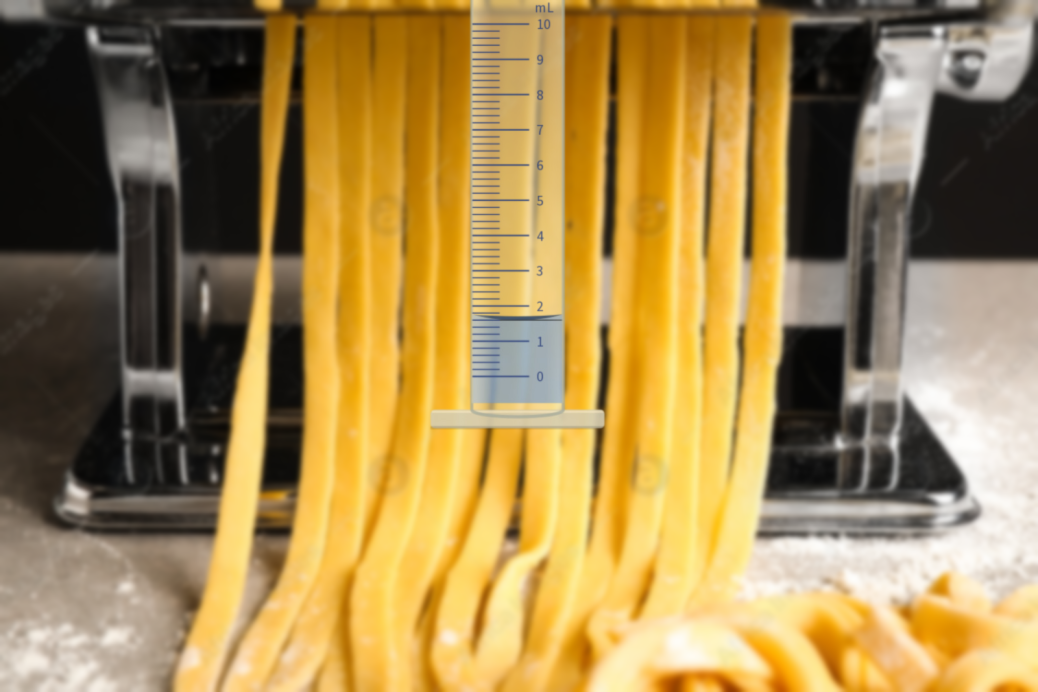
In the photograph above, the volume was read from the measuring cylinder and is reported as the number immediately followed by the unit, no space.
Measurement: 1.6mL
